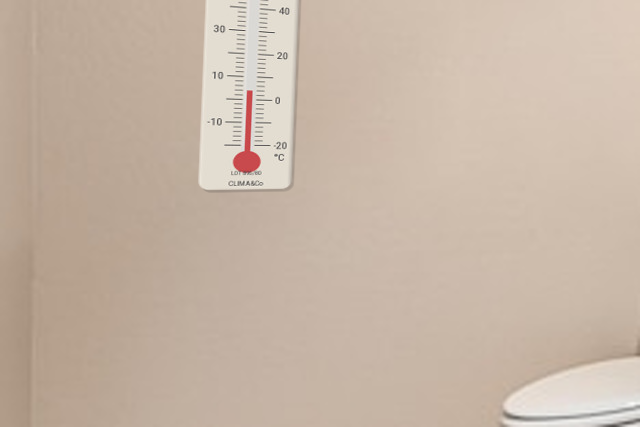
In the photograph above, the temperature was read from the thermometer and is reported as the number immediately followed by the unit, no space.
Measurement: 4°C
